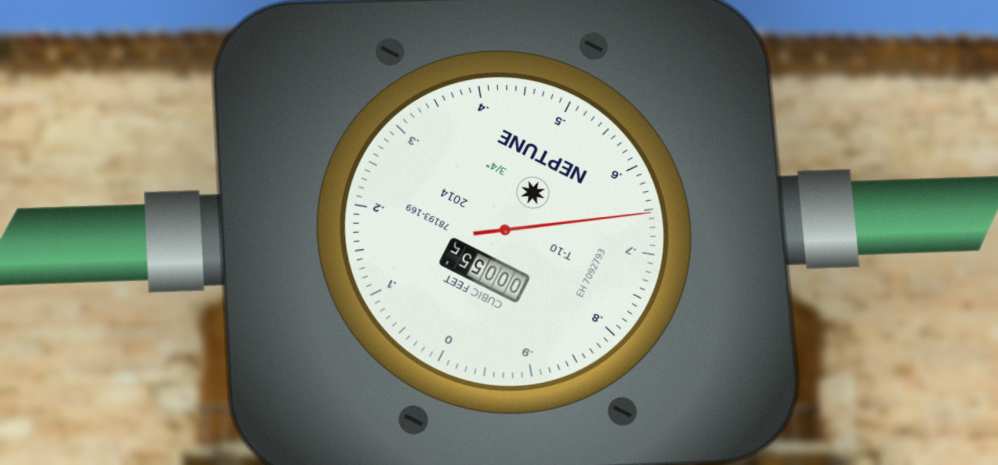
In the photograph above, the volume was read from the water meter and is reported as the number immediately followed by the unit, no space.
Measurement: 554.65ft³
